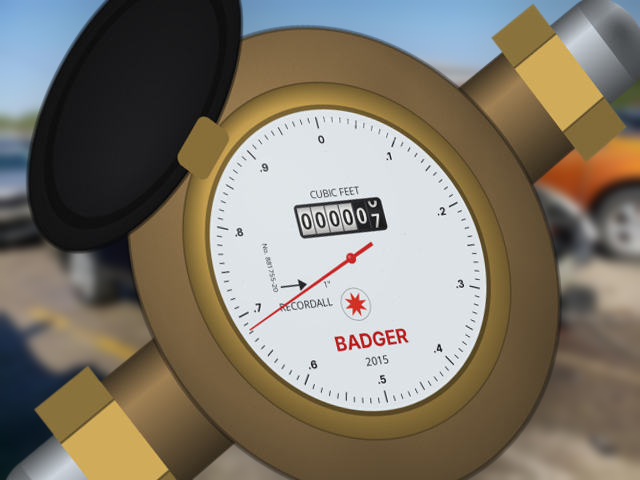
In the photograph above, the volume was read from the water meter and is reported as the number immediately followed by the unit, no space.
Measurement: 6.68ft³
